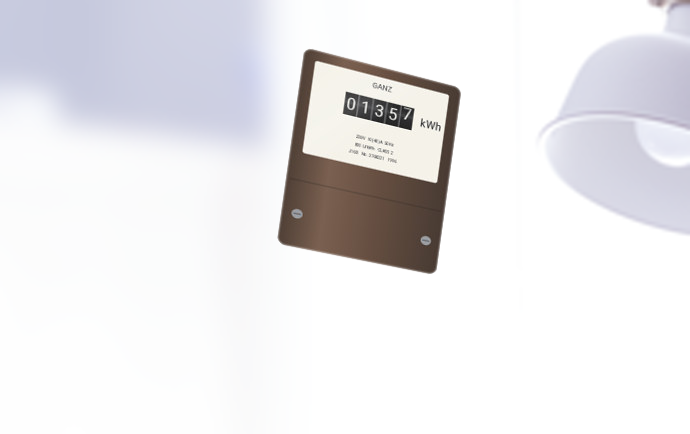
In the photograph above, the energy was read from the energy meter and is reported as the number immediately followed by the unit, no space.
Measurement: 1357kWh
